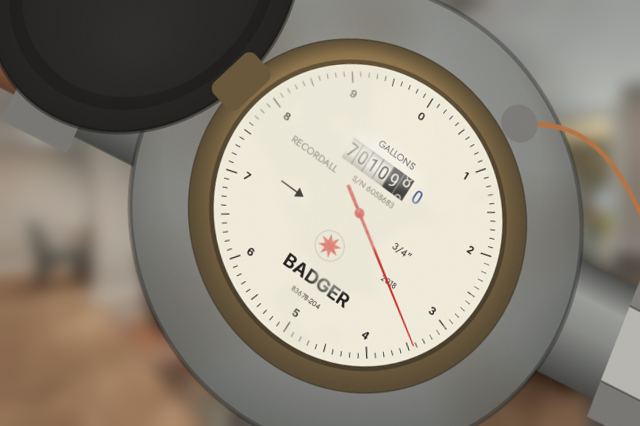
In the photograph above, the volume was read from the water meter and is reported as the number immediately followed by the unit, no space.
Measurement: 7010983.4gal
